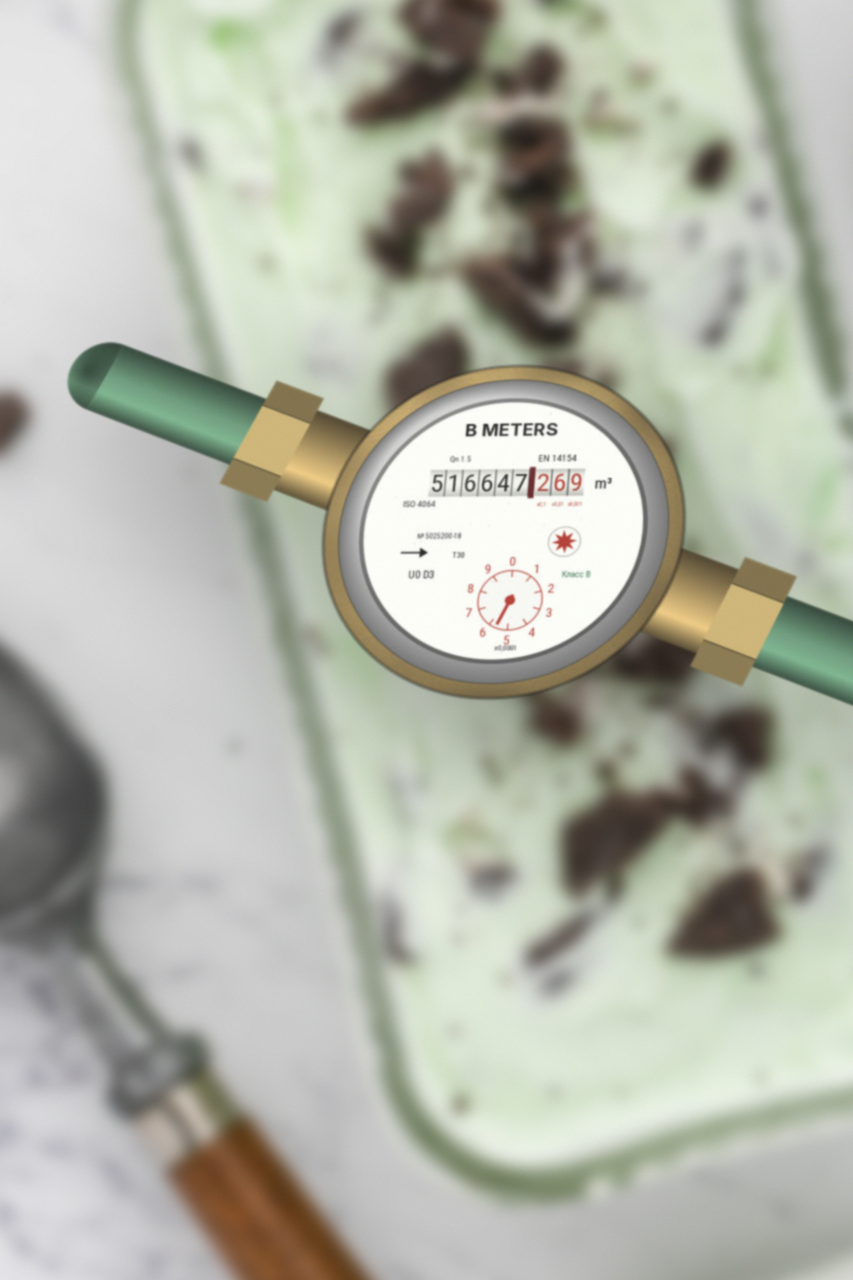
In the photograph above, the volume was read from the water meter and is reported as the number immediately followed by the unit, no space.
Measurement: 516647.2695m³
